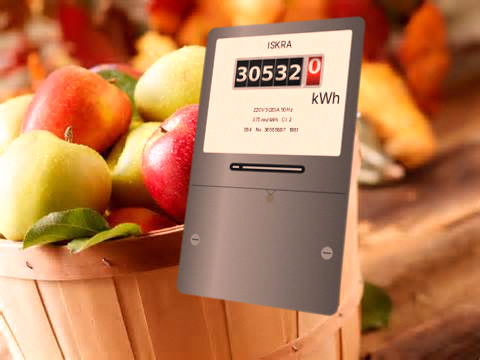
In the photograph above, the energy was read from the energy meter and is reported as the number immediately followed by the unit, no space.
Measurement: 30532.0kWh
